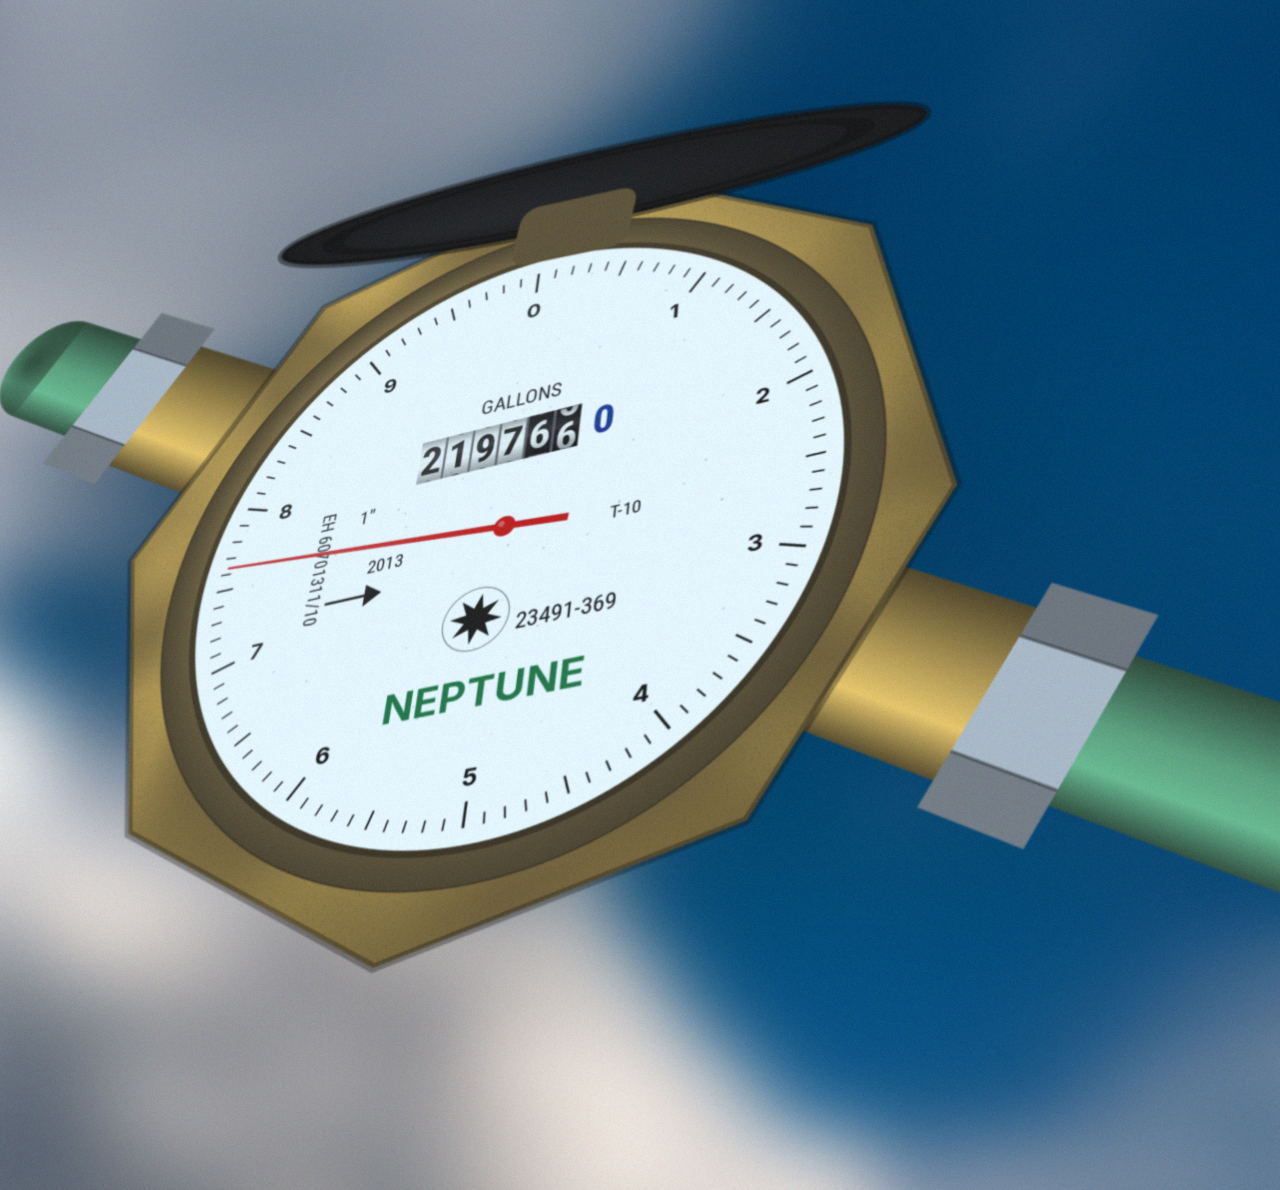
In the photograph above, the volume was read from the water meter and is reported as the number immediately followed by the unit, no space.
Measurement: 2197657.6gal
